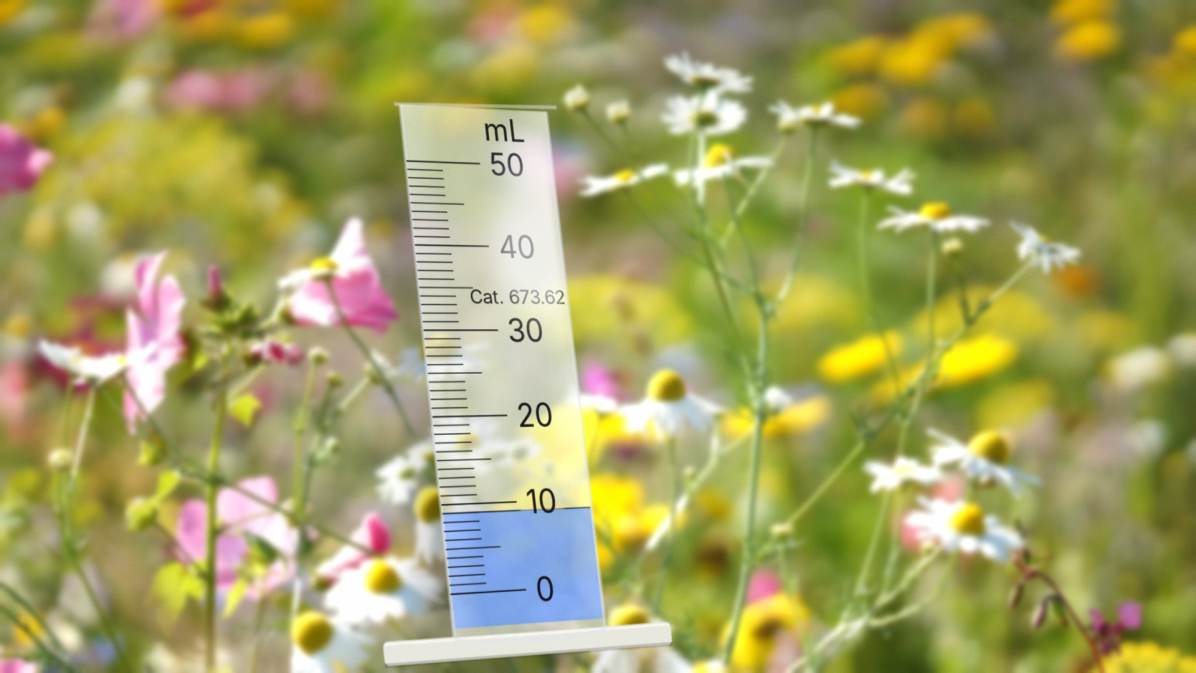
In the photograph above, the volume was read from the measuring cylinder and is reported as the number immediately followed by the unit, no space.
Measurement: 9mL
